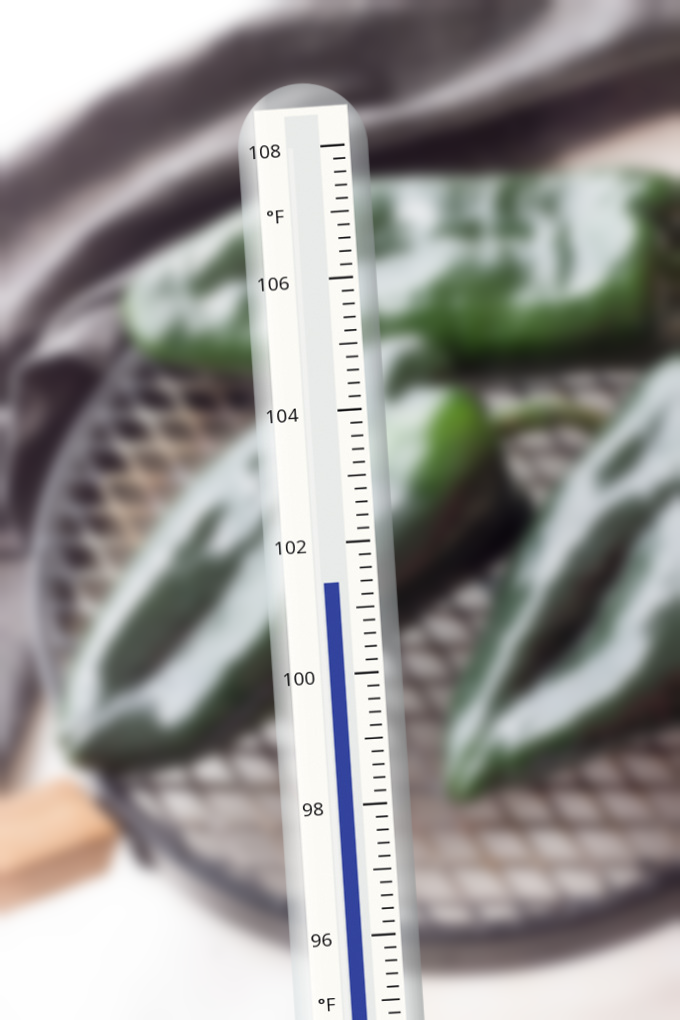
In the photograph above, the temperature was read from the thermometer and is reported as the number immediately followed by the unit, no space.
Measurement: 101.4°F
